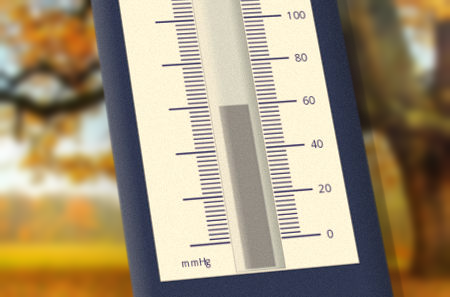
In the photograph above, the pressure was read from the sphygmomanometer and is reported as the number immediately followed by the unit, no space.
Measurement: 60mmHg
